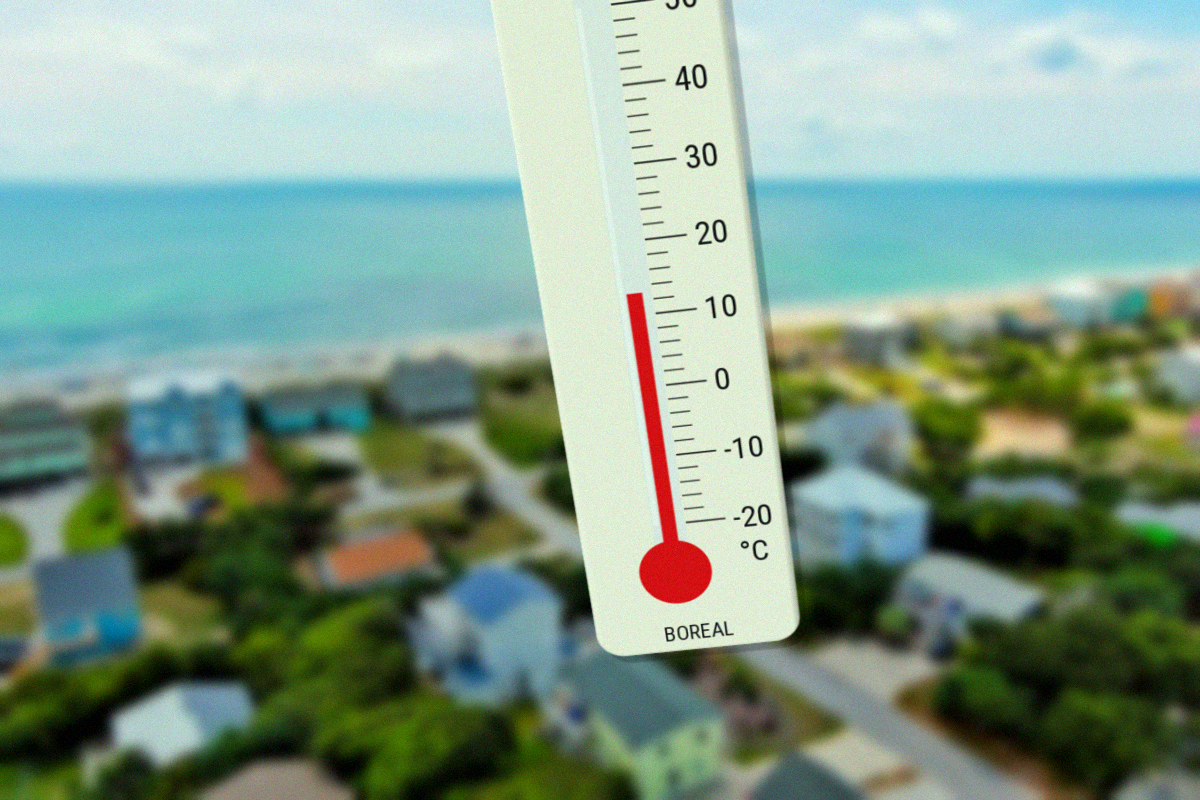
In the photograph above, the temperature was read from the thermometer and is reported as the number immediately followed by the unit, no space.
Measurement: 13°C
